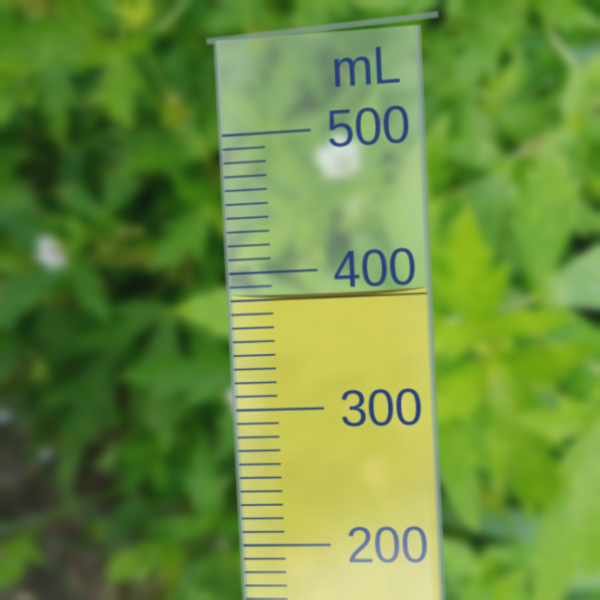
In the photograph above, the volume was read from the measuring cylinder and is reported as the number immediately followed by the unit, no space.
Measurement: 380mL
